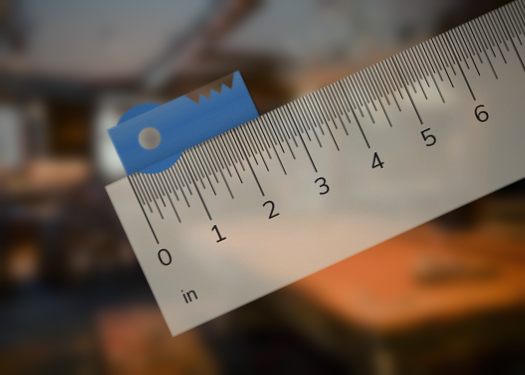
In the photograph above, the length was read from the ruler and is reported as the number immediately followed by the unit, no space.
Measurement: 2.5in
